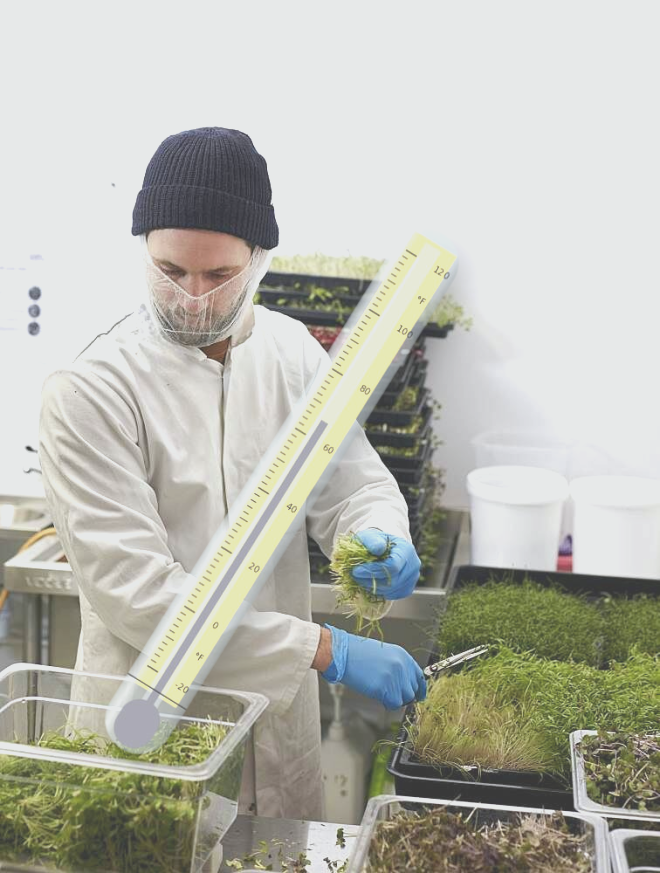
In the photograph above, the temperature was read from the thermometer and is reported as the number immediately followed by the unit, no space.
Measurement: 66°F
